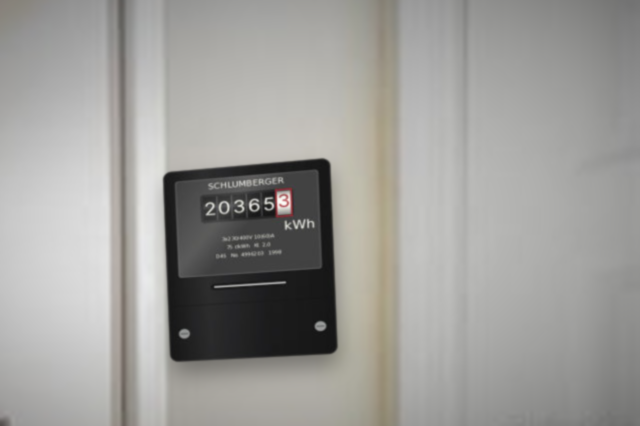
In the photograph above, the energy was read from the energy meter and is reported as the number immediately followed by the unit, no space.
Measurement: 20365.3kWh
